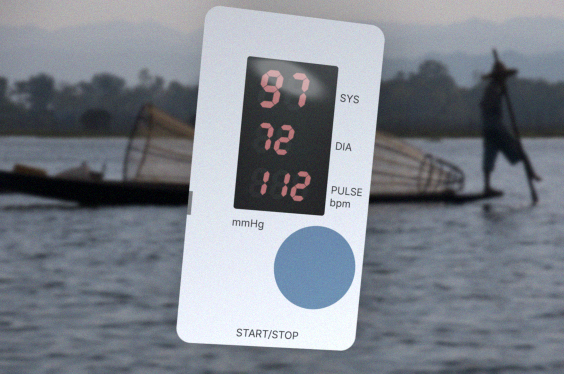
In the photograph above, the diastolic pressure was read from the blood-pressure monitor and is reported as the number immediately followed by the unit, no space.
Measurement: 72mmHg
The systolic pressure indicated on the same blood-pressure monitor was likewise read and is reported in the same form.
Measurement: 97mmHg
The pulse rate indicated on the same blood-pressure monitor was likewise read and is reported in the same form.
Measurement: 112bpm
